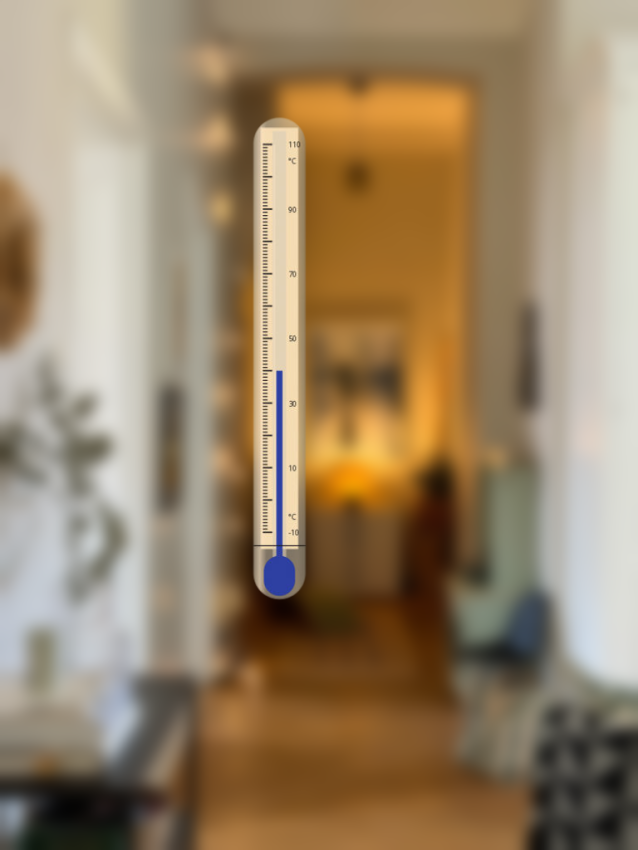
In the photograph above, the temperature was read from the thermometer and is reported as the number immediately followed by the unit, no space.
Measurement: 40°C
